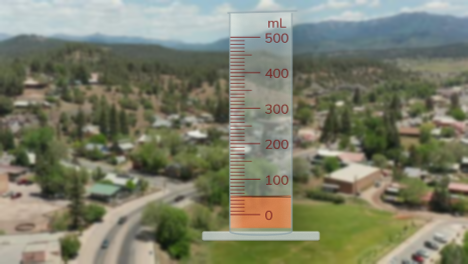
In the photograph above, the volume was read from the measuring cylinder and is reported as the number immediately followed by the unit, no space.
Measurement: 50mL
